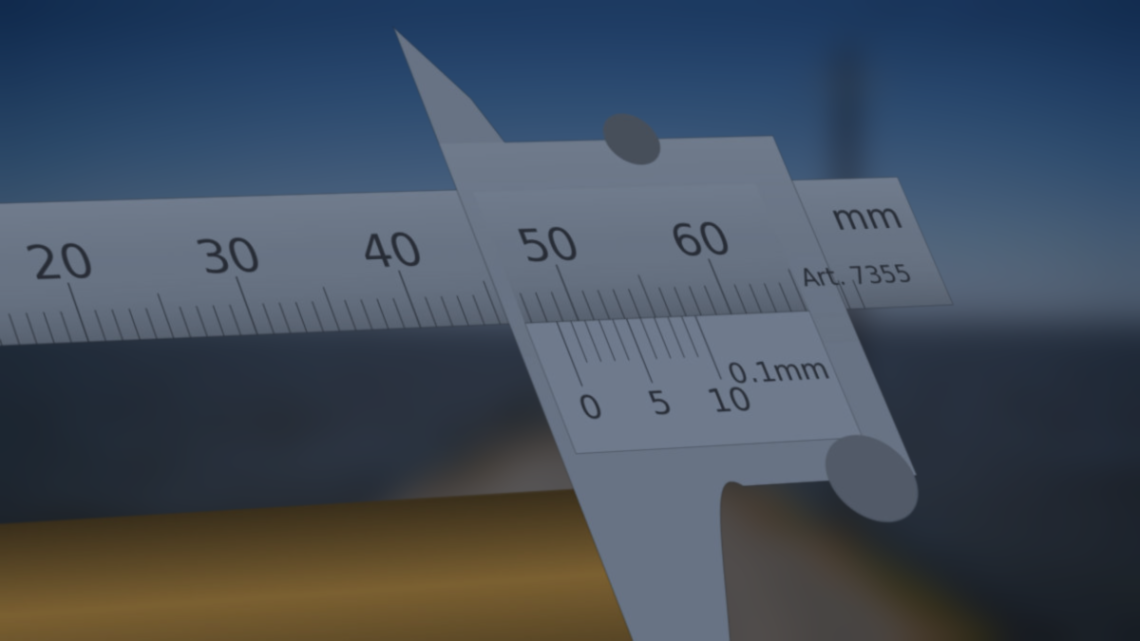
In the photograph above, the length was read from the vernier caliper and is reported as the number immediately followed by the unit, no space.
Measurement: 48.6mm
